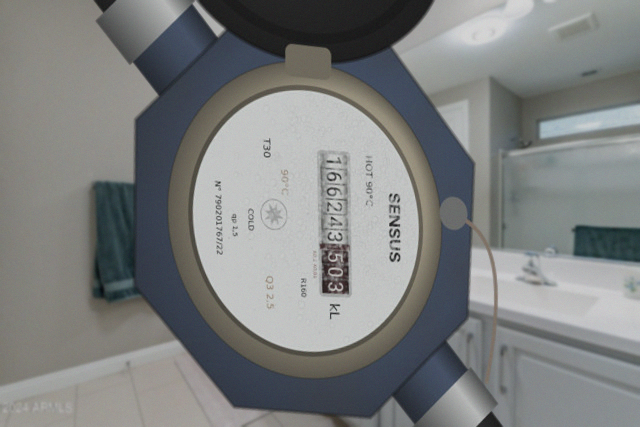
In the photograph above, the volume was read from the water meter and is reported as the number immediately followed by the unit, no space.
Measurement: 166243.503kL
